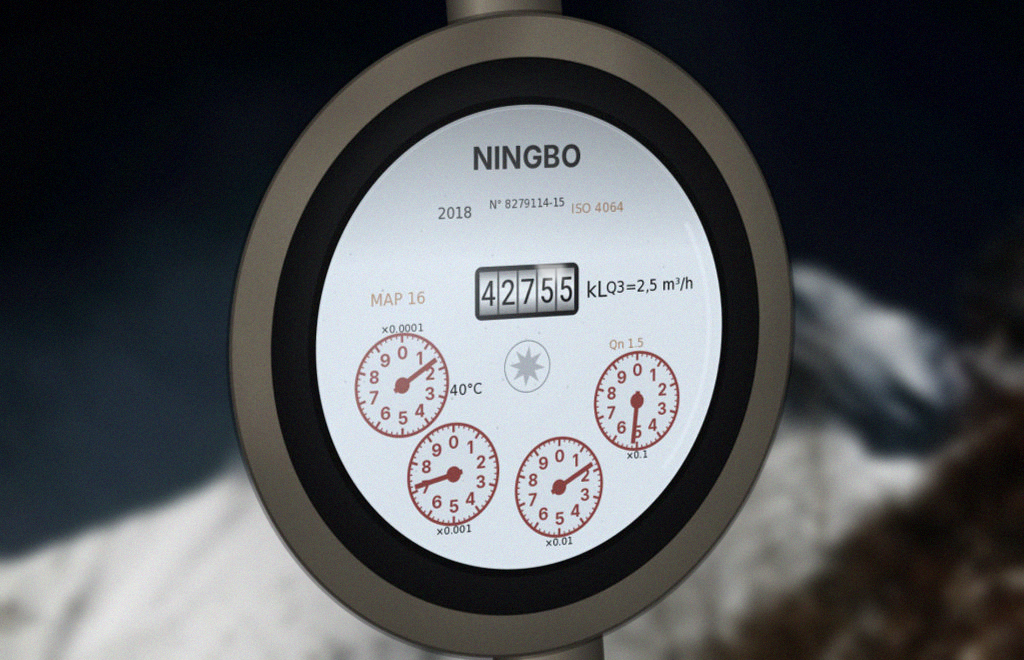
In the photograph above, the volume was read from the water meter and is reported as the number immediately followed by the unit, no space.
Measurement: 42755.5171kL
